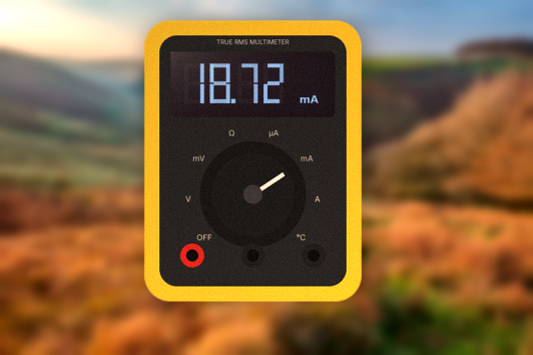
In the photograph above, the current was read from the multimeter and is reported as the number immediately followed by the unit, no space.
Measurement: 18.72mA
